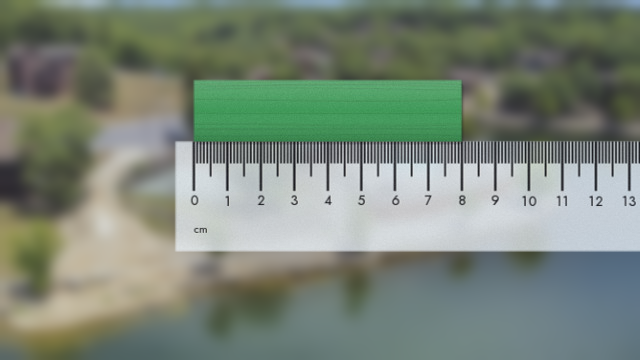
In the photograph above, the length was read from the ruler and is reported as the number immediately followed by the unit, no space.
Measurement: 8cm
